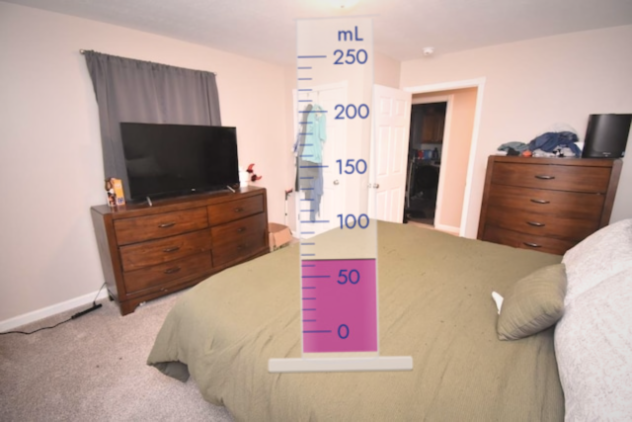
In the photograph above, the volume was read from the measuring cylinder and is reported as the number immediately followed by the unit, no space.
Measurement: 65mL
